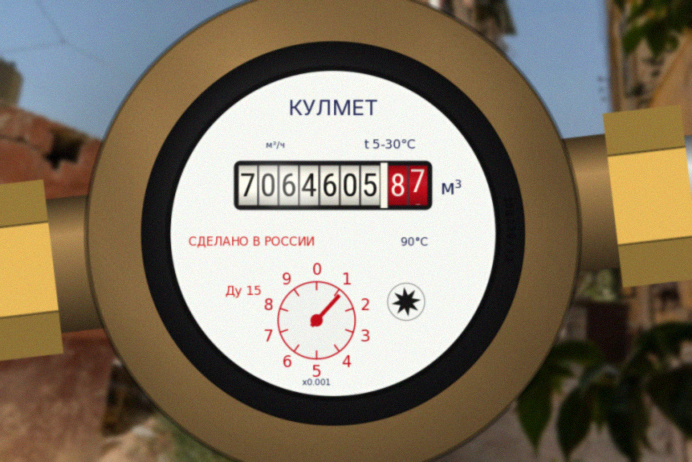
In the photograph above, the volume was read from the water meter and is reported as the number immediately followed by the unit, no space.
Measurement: 7064605.871m³
